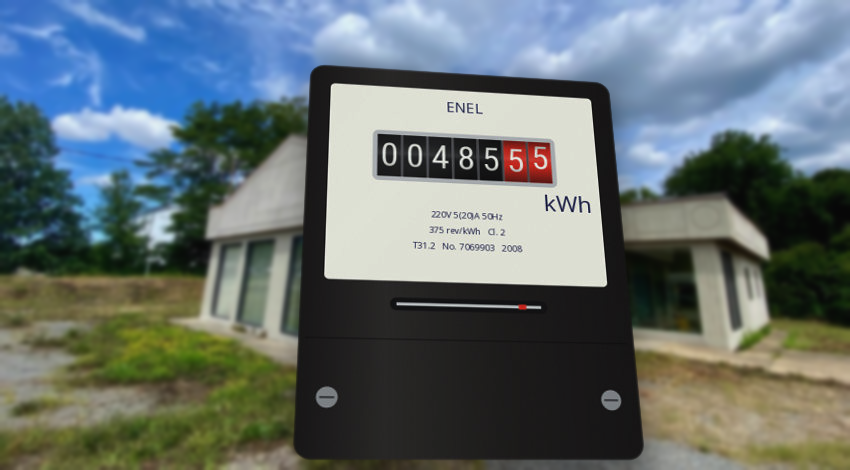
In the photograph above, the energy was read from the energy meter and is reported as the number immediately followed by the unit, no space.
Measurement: 485.55kWh
